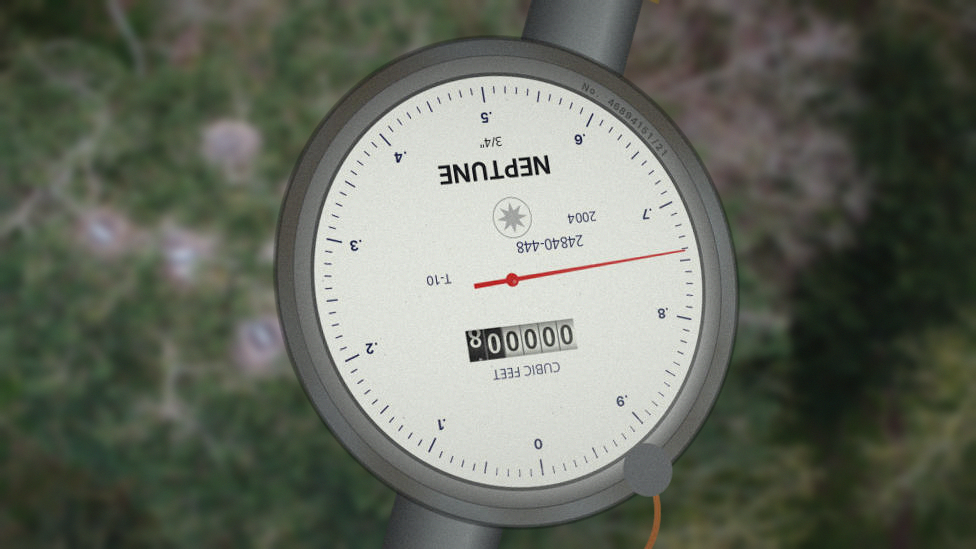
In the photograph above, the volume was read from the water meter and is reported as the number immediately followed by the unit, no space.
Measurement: 7.74ft³
